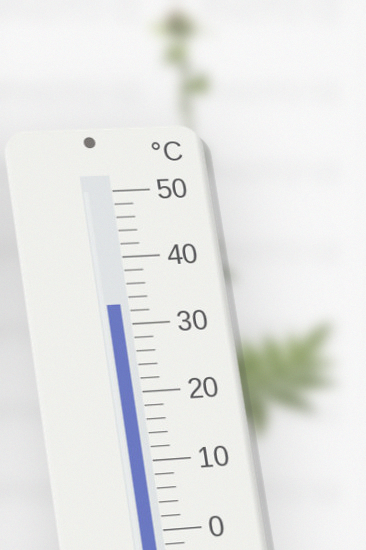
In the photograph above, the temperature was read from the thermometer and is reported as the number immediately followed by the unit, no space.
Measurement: 33°C
